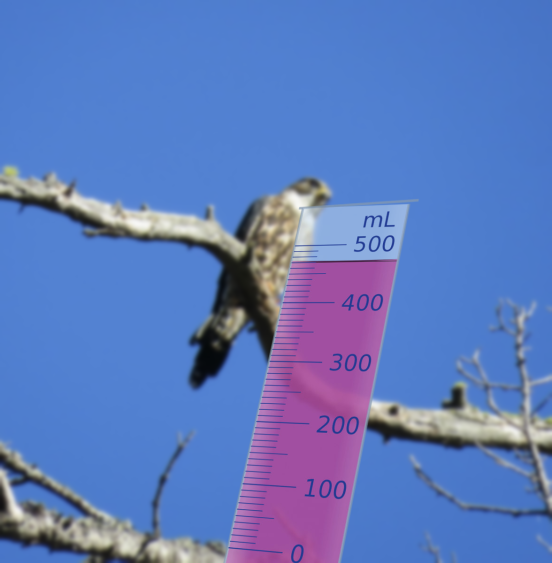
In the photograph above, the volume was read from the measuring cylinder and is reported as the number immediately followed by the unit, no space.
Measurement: 470mL
